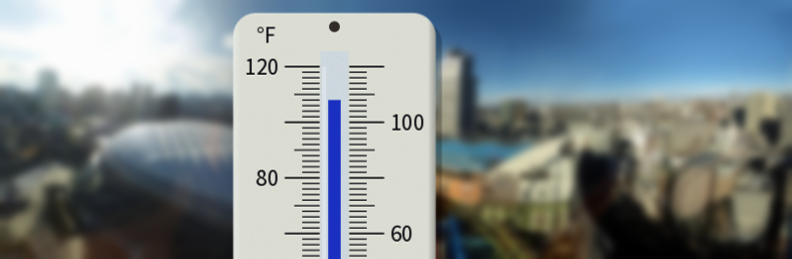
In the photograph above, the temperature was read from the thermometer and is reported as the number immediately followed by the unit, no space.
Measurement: 108°F
